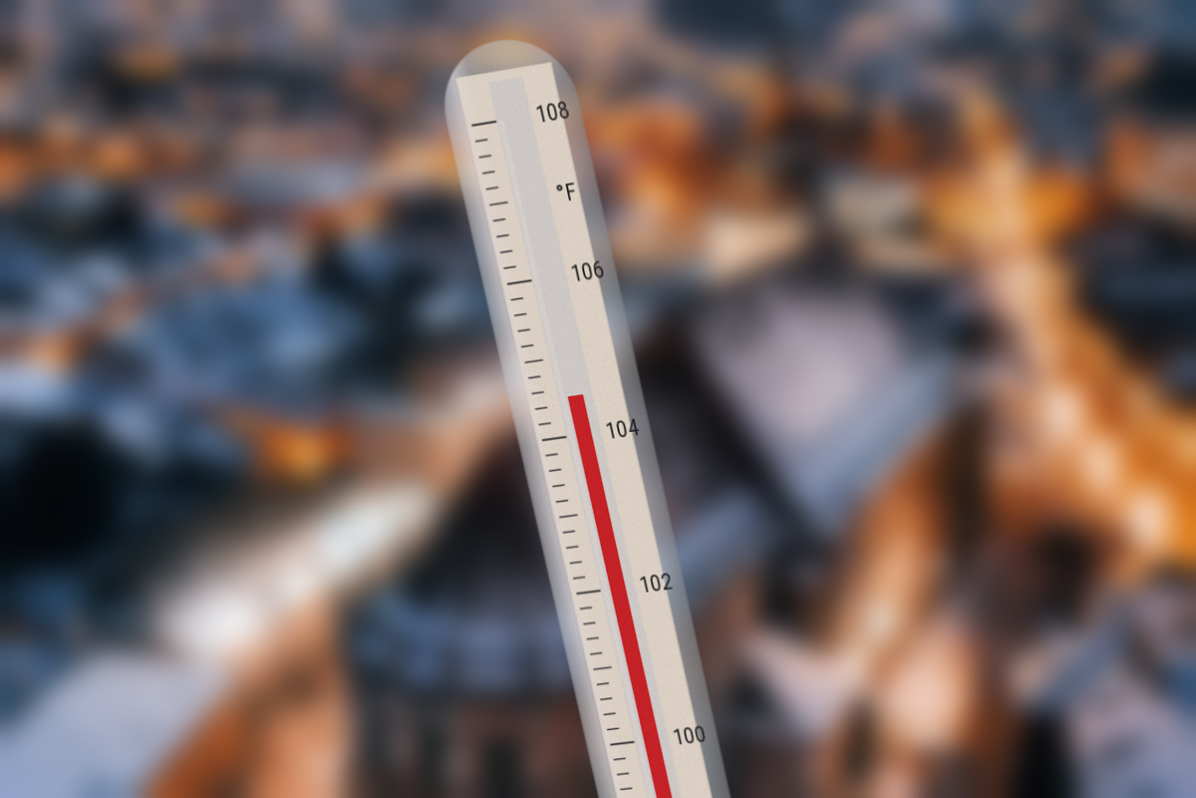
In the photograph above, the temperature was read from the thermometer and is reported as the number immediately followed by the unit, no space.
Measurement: 104.5°F
